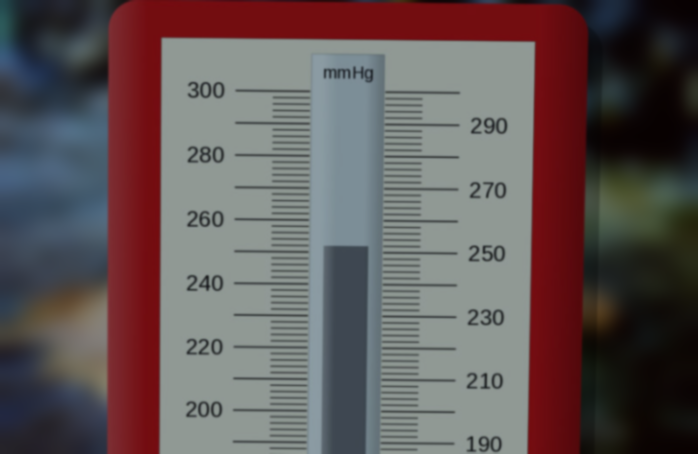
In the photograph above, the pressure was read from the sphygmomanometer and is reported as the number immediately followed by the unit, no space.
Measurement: 252mmHg
